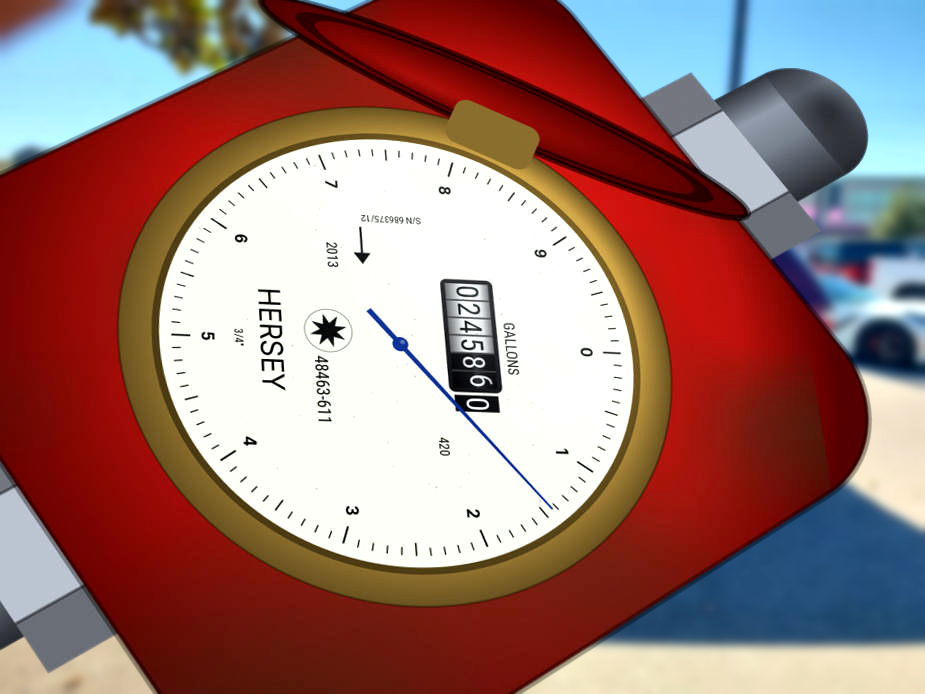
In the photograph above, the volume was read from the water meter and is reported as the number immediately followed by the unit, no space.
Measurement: 245861.4gal
